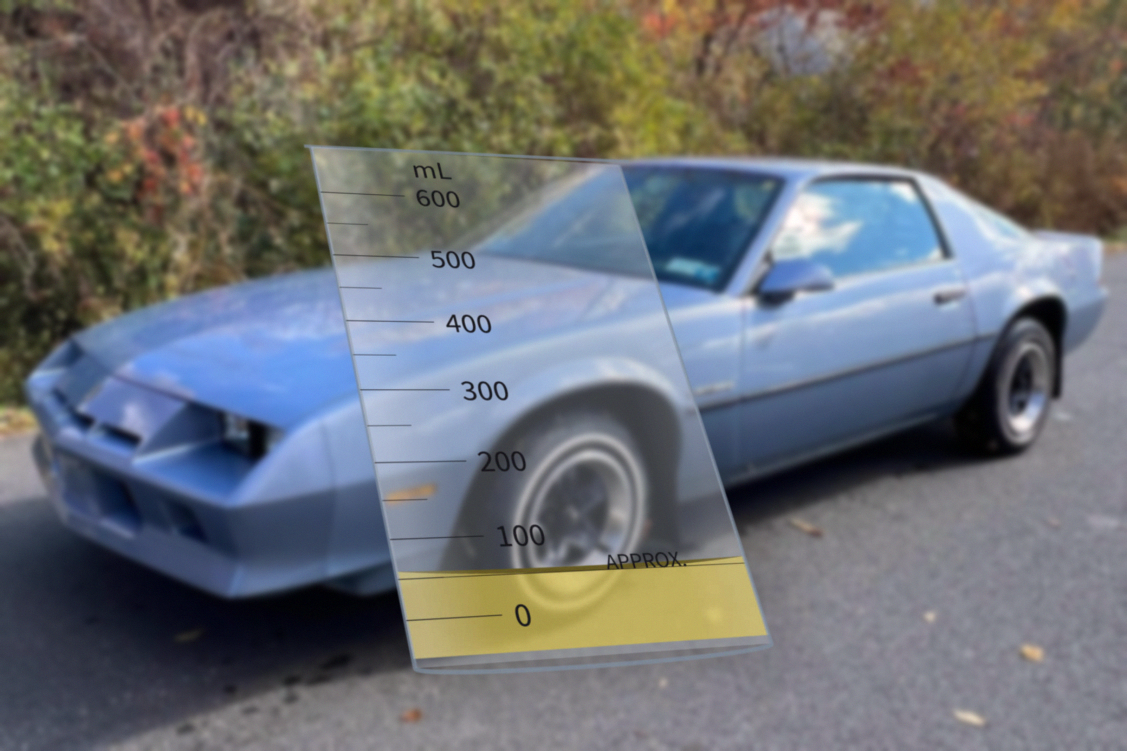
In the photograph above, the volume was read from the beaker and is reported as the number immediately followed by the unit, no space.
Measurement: 50mL
